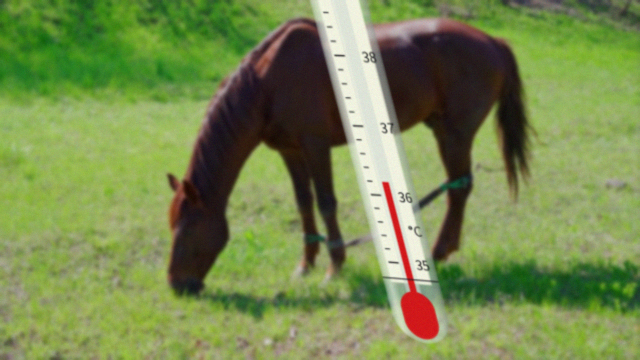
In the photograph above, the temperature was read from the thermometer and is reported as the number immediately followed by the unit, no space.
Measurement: 36.2°C
